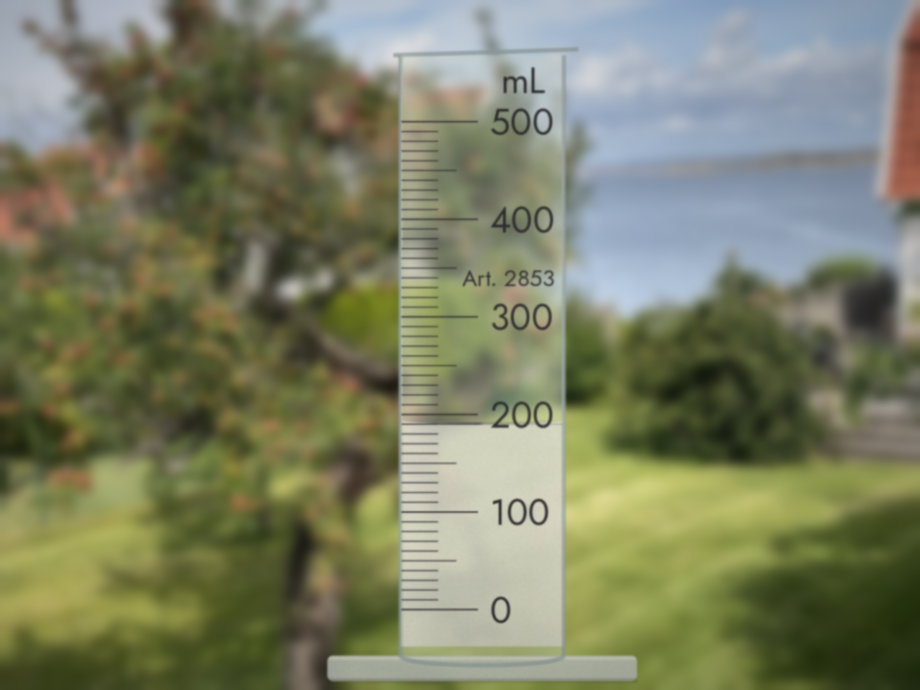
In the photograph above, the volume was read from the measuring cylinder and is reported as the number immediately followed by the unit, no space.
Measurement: 190mL
